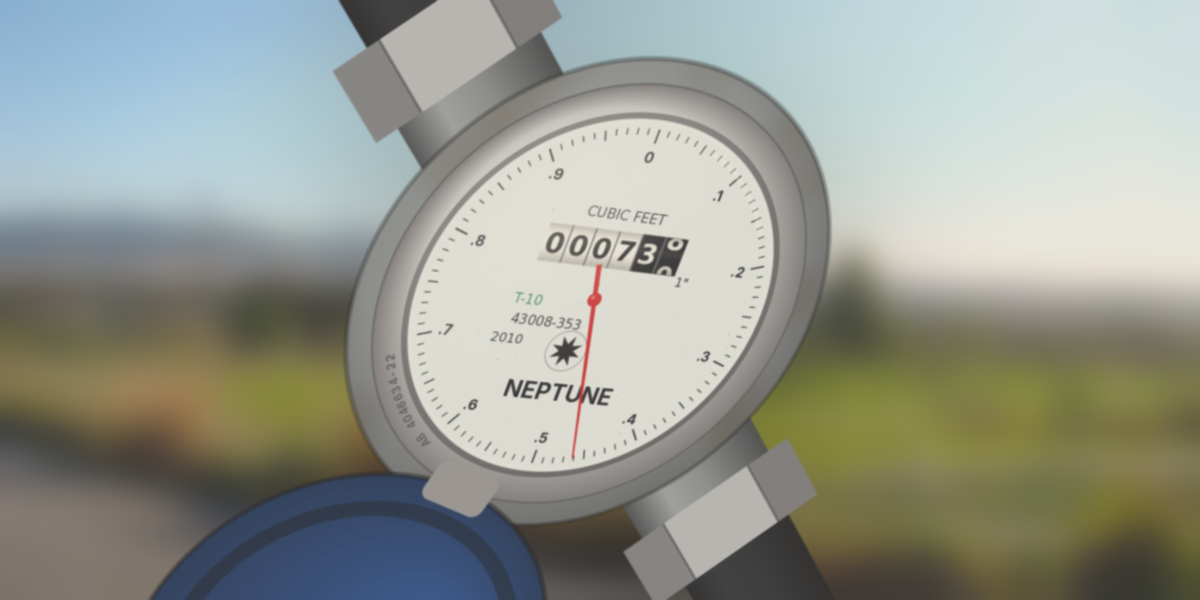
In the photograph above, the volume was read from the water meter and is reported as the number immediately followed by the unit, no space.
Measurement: 738.46ft³
